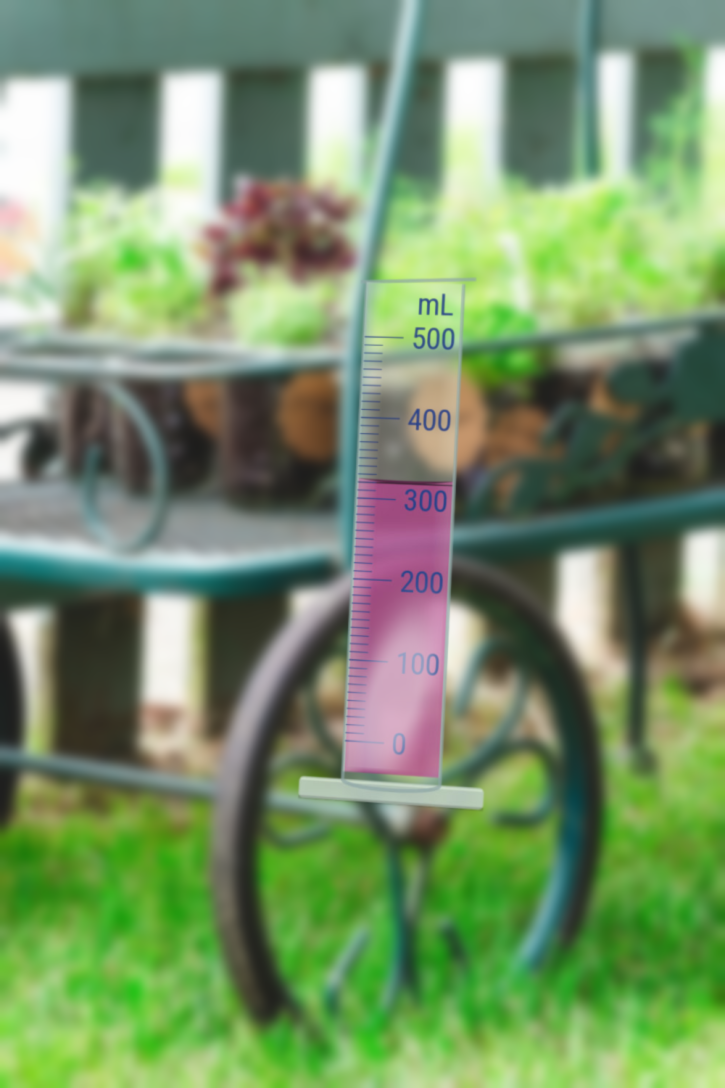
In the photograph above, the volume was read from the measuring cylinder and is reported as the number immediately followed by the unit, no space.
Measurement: 320mL
